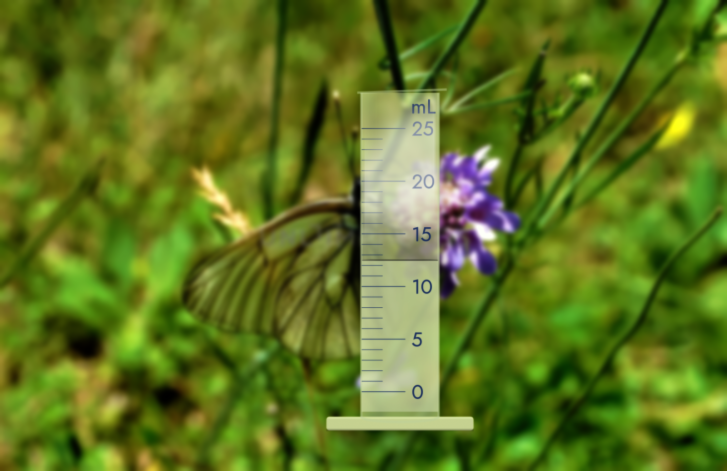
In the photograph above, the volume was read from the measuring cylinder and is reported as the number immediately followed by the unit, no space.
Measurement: 12.5mL
